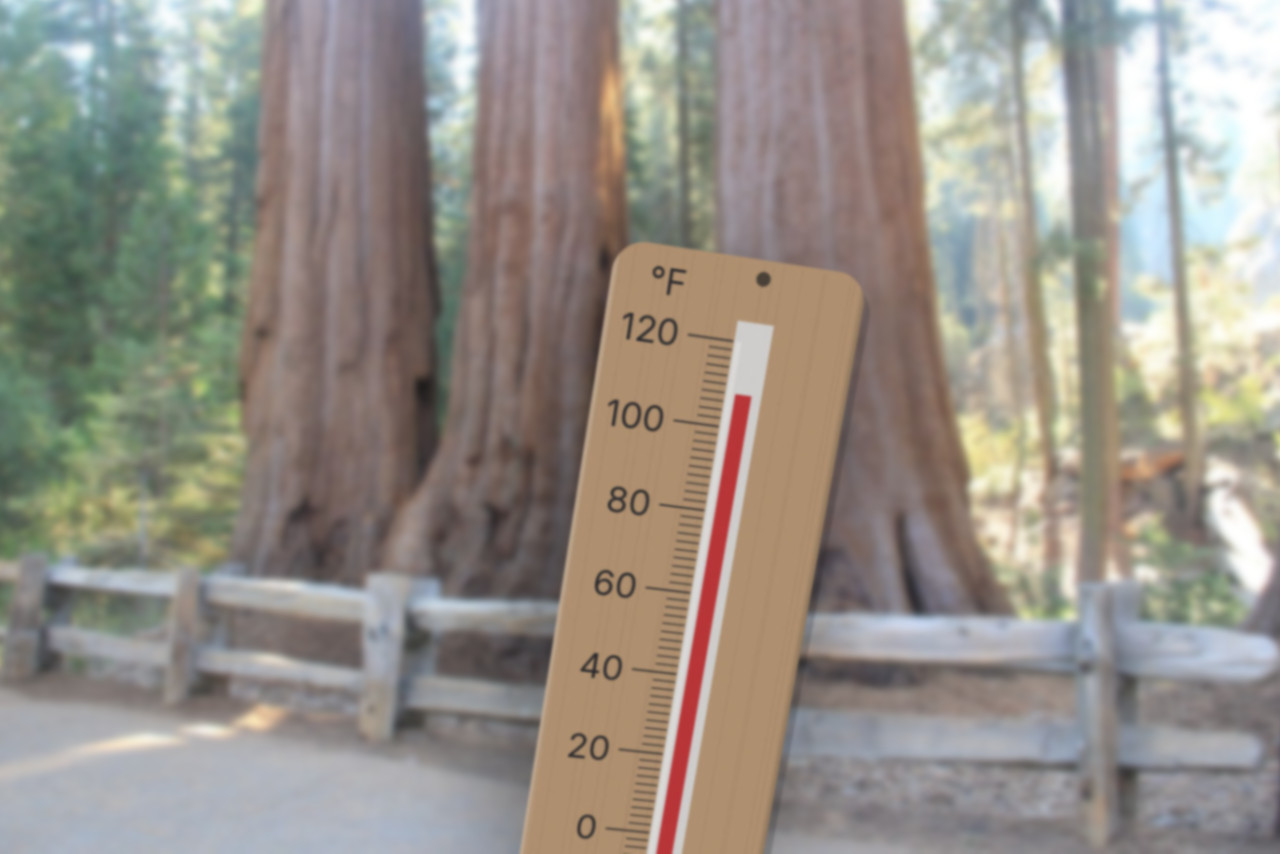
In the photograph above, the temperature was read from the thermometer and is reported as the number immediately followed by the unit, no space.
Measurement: 108°F
